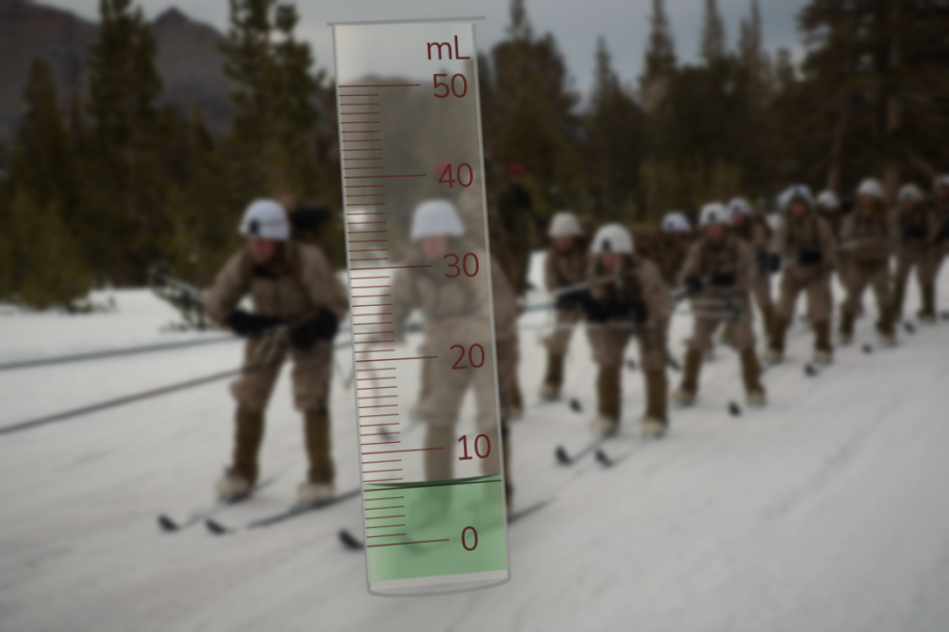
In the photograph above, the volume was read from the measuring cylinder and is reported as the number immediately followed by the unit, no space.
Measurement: 6mL
